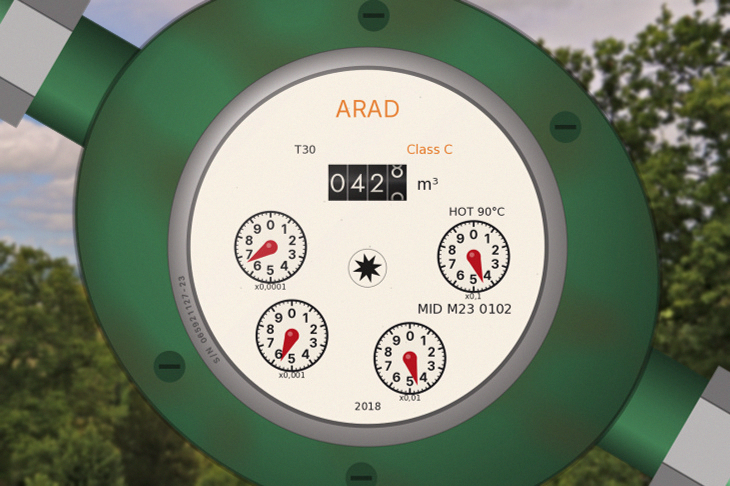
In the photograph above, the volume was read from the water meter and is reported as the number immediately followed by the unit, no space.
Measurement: 428.4456m³
